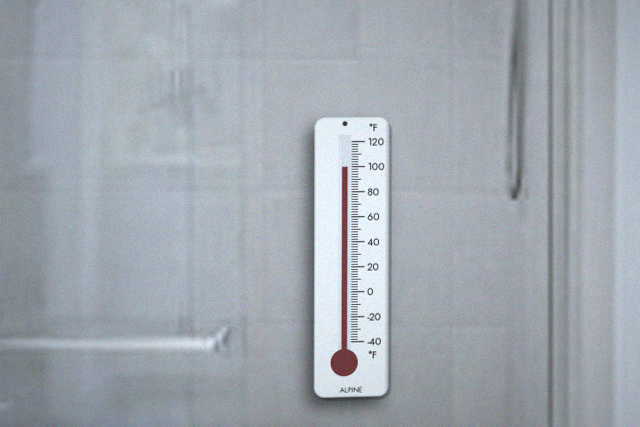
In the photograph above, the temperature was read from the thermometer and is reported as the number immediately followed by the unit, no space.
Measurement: 100°F
